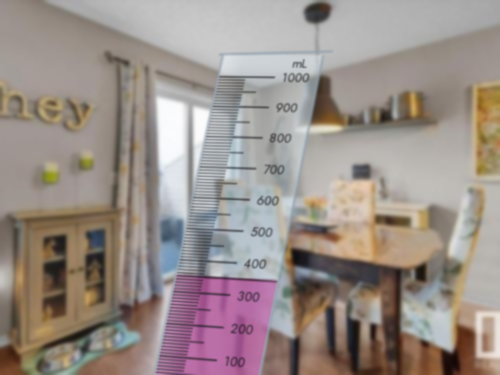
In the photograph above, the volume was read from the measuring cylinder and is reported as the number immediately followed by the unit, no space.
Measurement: 350mL
